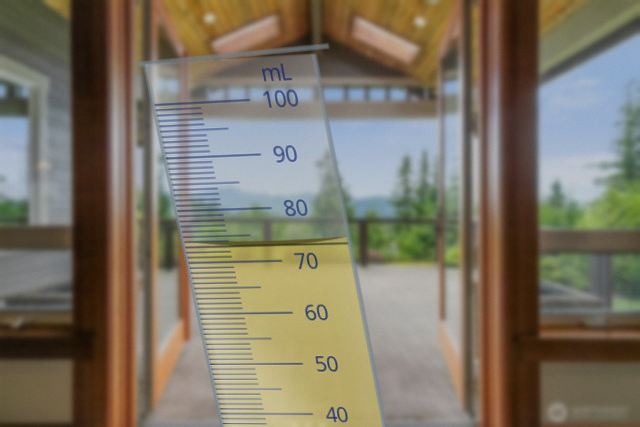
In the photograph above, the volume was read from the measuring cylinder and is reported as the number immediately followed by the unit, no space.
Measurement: 73mL
